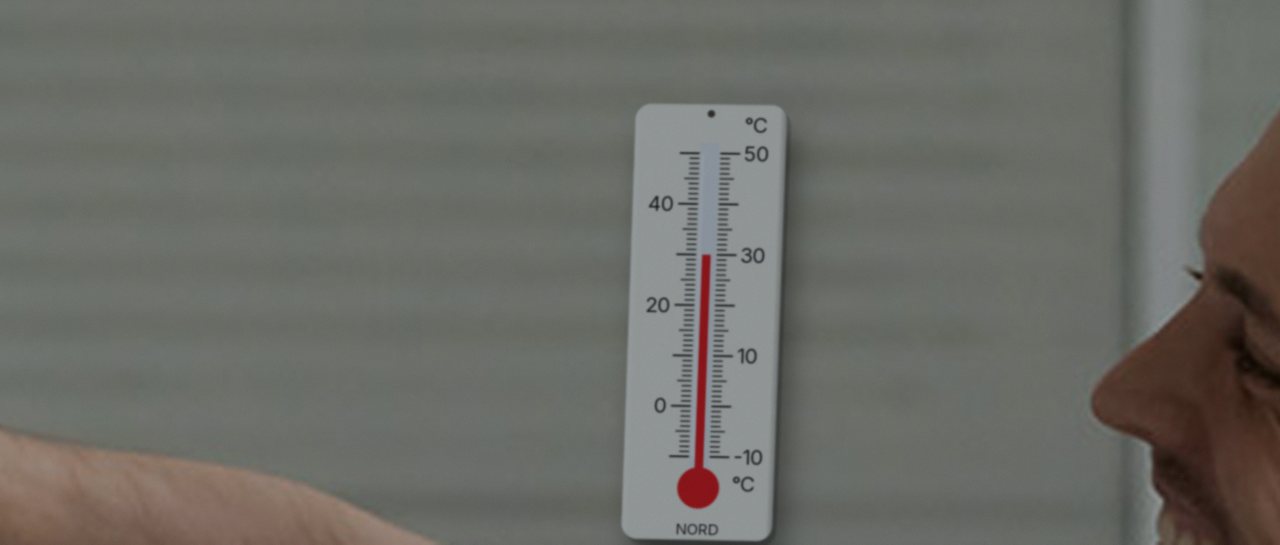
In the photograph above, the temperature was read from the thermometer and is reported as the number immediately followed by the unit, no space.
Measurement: 30°C
